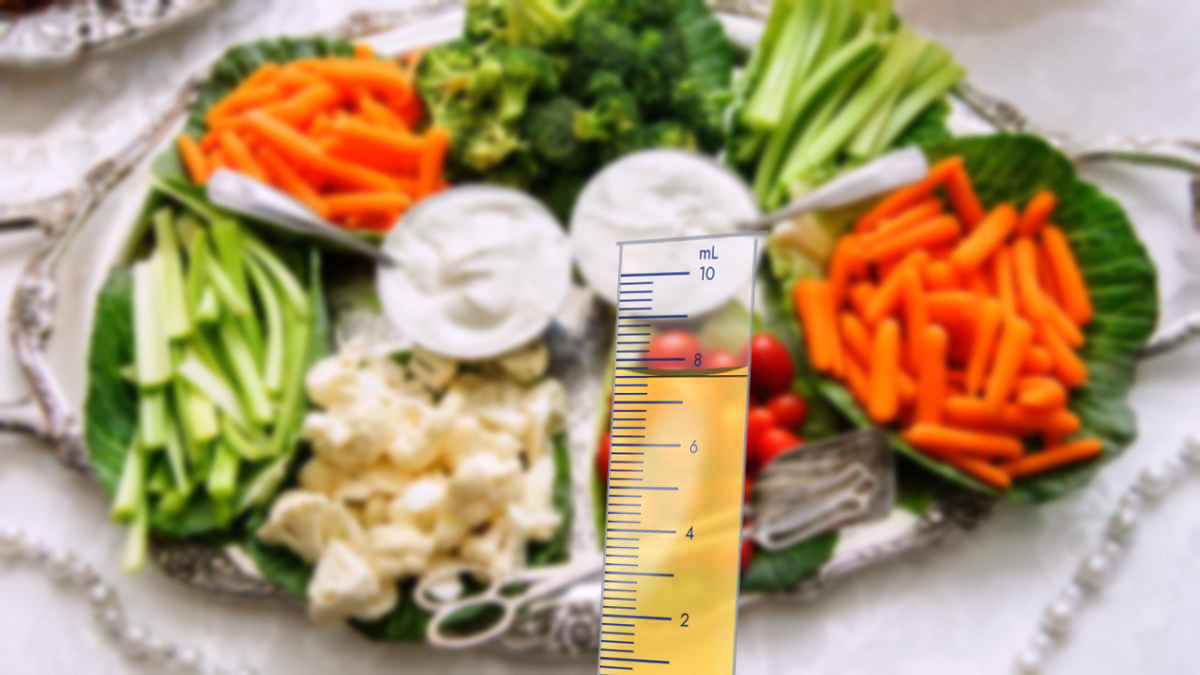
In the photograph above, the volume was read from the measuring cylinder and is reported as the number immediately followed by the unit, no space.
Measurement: 7.6mL
